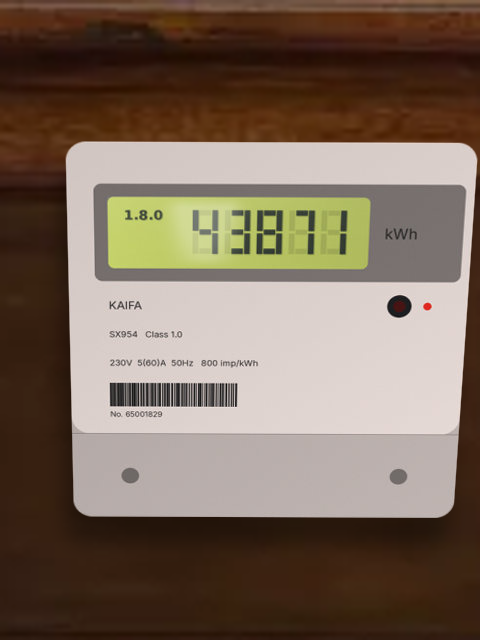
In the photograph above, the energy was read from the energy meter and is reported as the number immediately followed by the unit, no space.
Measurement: 43871kWh
